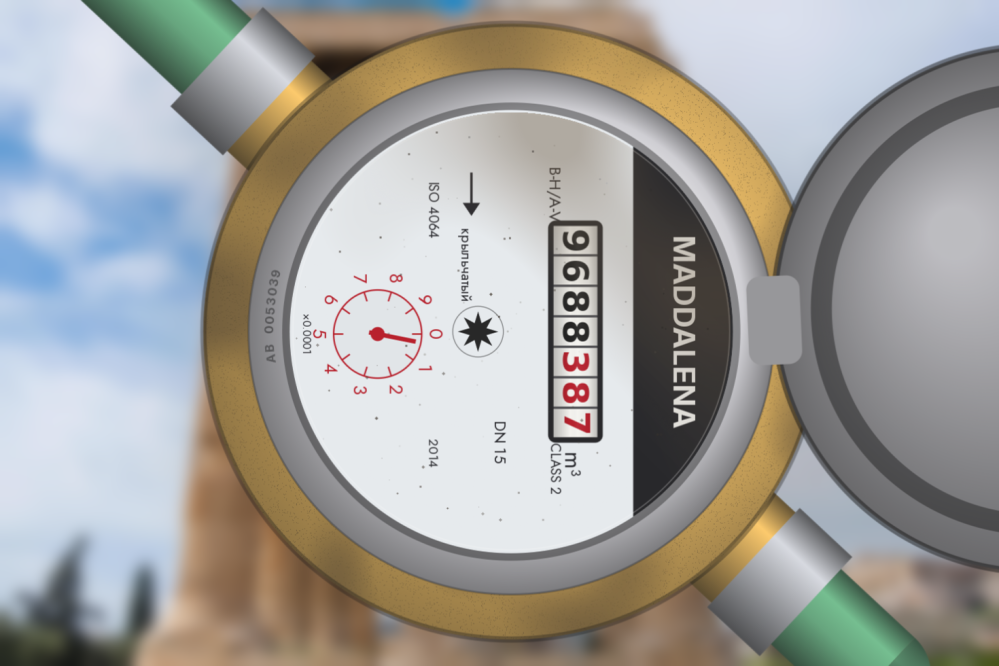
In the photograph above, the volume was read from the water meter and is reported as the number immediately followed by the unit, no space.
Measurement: 9688.3870m³
